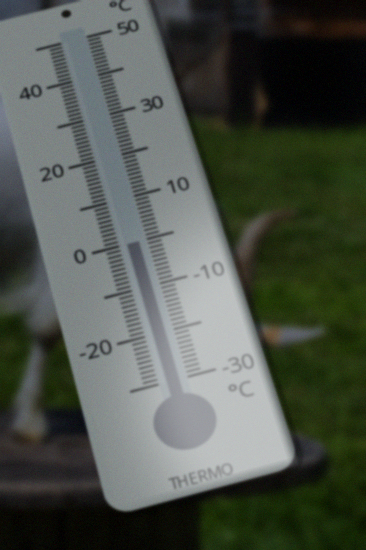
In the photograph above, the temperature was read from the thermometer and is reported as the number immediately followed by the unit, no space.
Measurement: 0°C
